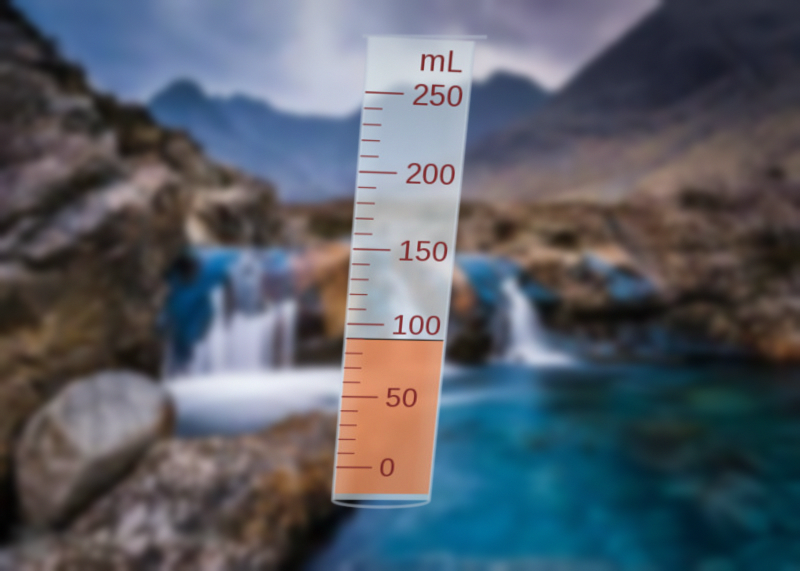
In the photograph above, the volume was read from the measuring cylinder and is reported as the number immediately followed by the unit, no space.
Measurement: 90mL
